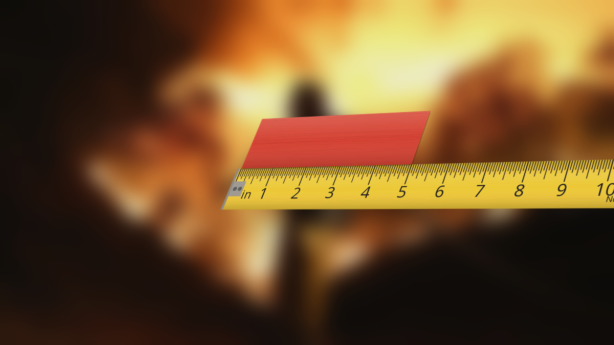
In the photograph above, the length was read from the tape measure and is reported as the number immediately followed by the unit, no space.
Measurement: 5in
